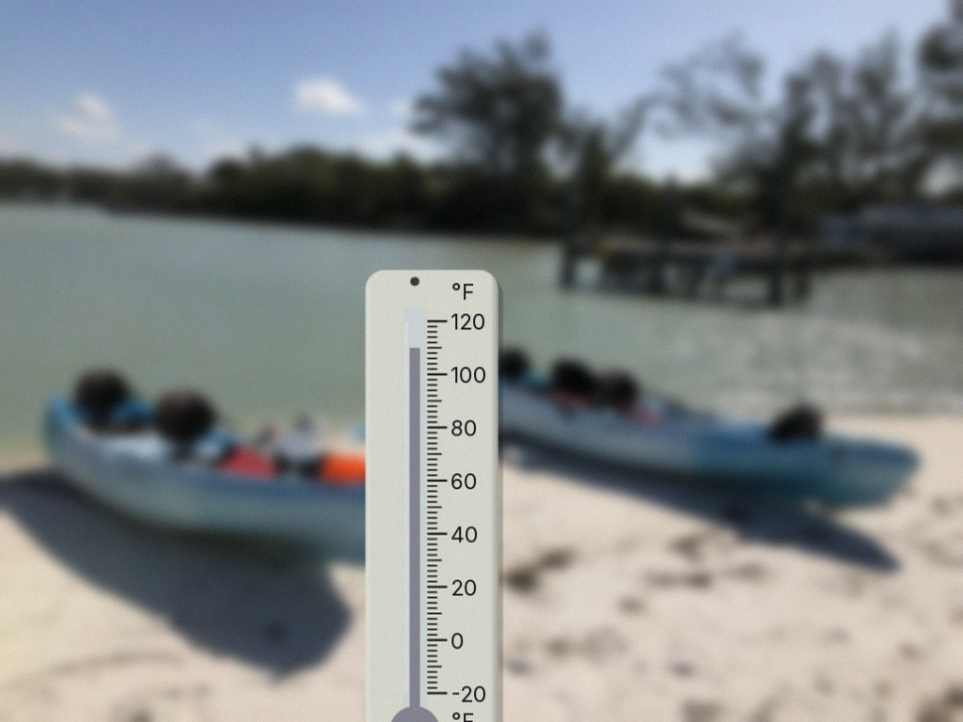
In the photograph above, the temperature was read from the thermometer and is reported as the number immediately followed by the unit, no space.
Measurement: 110°F
